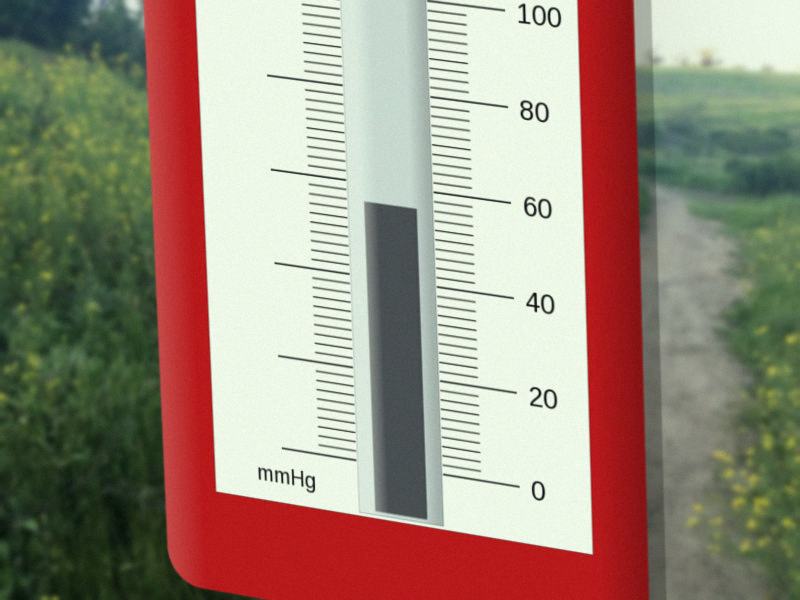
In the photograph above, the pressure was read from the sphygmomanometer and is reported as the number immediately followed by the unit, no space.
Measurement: 56mmHg
